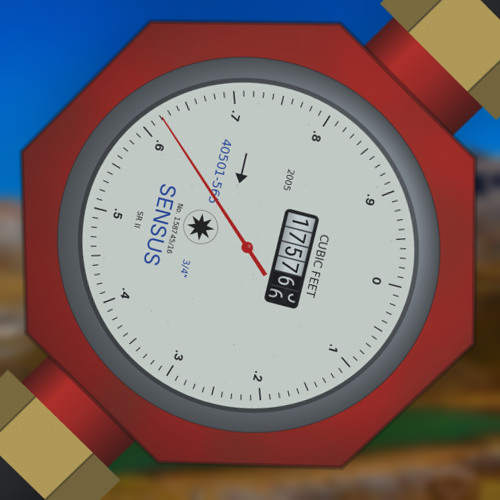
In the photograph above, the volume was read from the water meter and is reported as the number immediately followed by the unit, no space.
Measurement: 175765.62ft³
